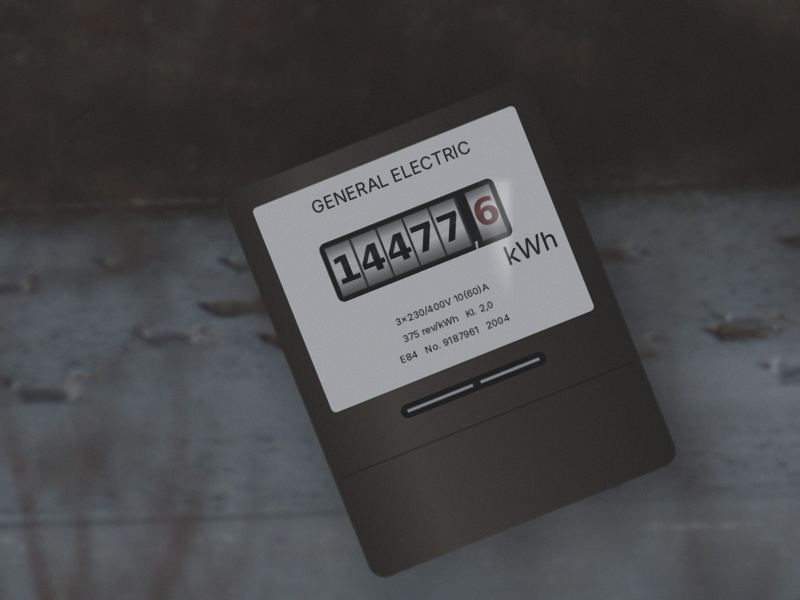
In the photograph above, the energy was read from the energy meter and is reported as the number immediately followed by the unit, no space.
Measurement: 14477.6kWh
